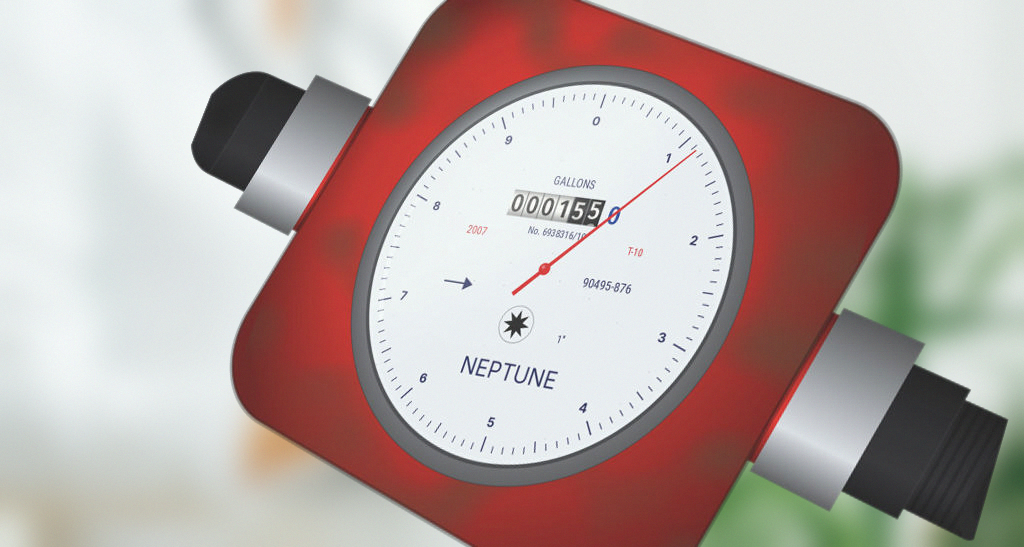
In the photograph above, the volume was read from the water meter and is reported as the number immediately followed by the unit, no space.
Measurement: 1551.1gal
